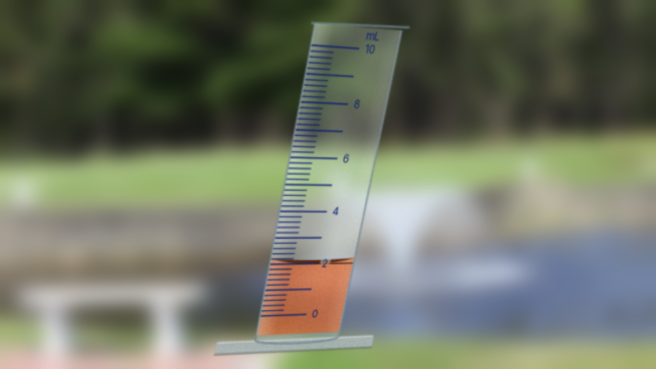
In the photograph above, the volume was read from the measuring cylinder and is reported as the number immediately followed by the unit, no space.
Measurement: 2mL
